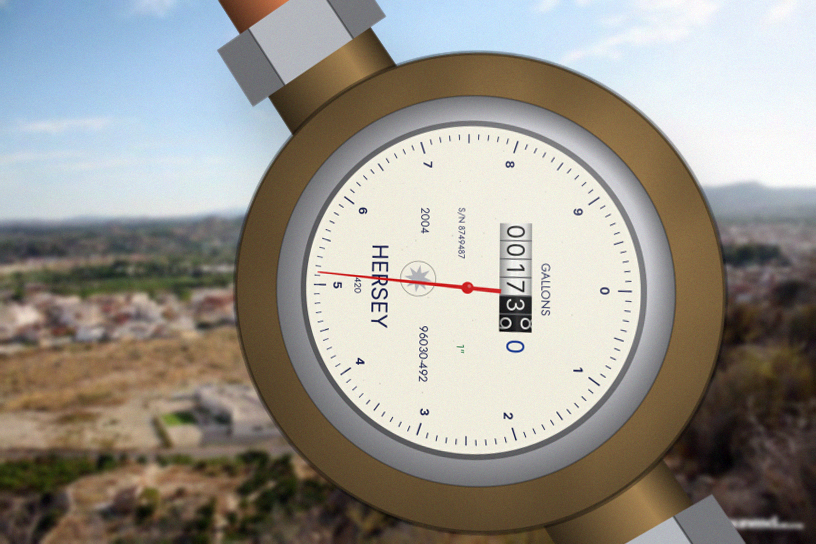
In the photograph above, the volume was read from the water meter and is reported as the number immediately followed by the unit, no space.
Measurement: 17385.1gal
